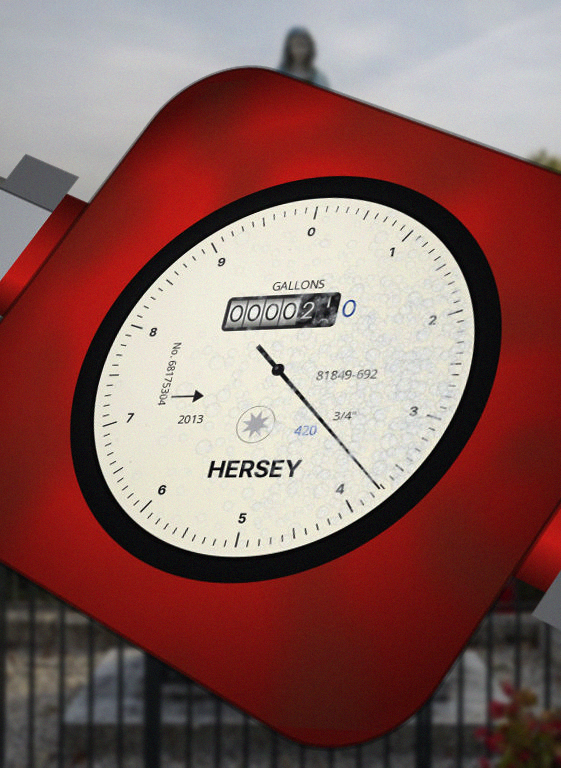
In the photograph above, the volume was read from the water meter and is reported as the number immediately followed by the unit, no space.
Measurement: 213.7gal
